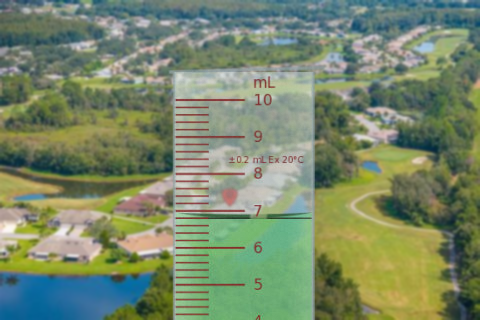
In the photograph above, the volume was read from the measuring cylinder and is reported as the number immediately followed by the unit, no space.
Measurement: 6.8mL
